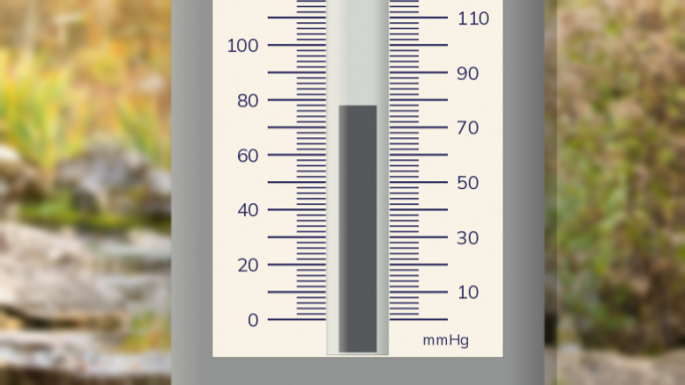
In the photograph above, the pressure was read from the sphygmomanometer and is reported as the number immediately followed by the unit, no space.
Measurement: 78mmHg
